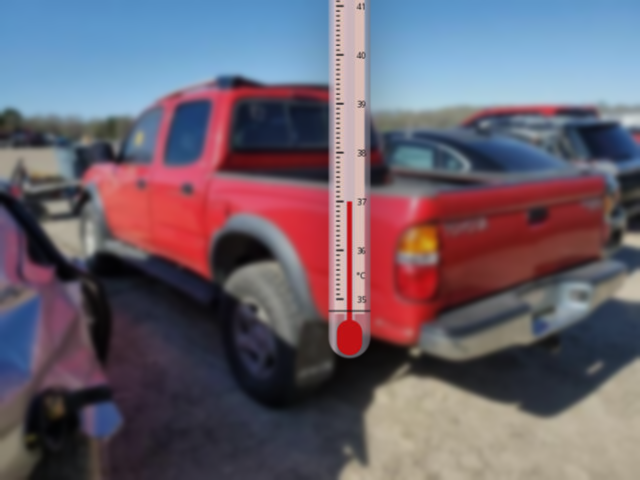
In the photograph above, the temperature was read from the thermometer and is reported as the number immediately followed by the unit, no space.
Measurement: 37°C
